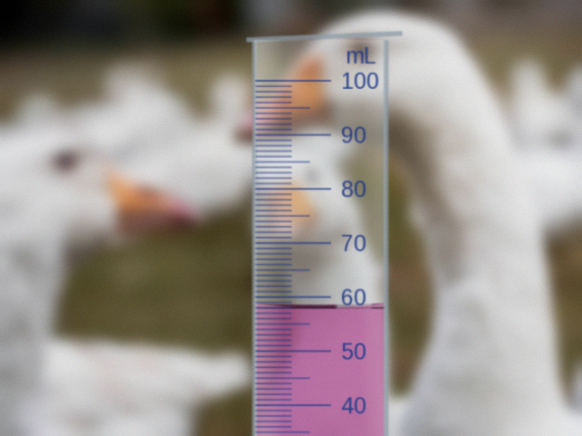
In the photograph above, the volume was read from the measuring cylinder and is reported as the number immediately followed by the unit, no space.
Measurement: 58mL
